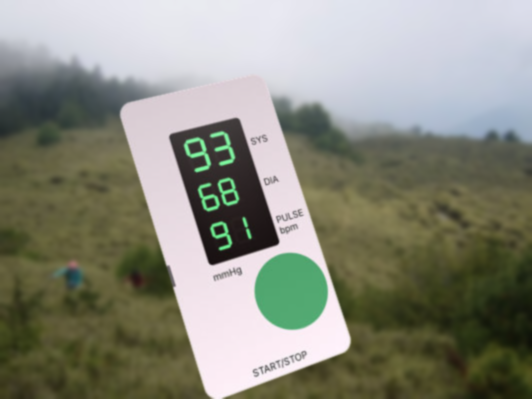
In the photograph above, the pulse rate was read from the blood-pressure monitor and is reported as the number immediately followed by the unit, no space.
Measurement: 91bpm
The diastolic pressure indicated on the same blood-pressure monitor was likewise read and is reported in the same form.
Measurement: 68mmHg
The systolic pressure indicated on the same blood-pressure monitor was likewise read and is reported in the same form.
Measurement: 93mmHg
